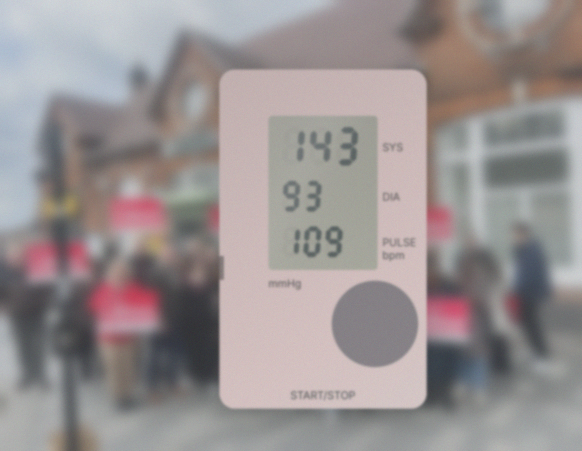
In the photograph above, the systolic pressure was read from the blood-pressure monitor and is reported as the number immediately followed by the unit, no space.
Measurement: 143mmHg
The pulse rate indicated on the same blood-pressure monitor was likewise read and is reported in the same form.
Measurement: 109bpm
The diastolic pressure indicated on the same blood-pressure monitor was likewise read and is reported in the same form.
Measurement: 93mmHg
